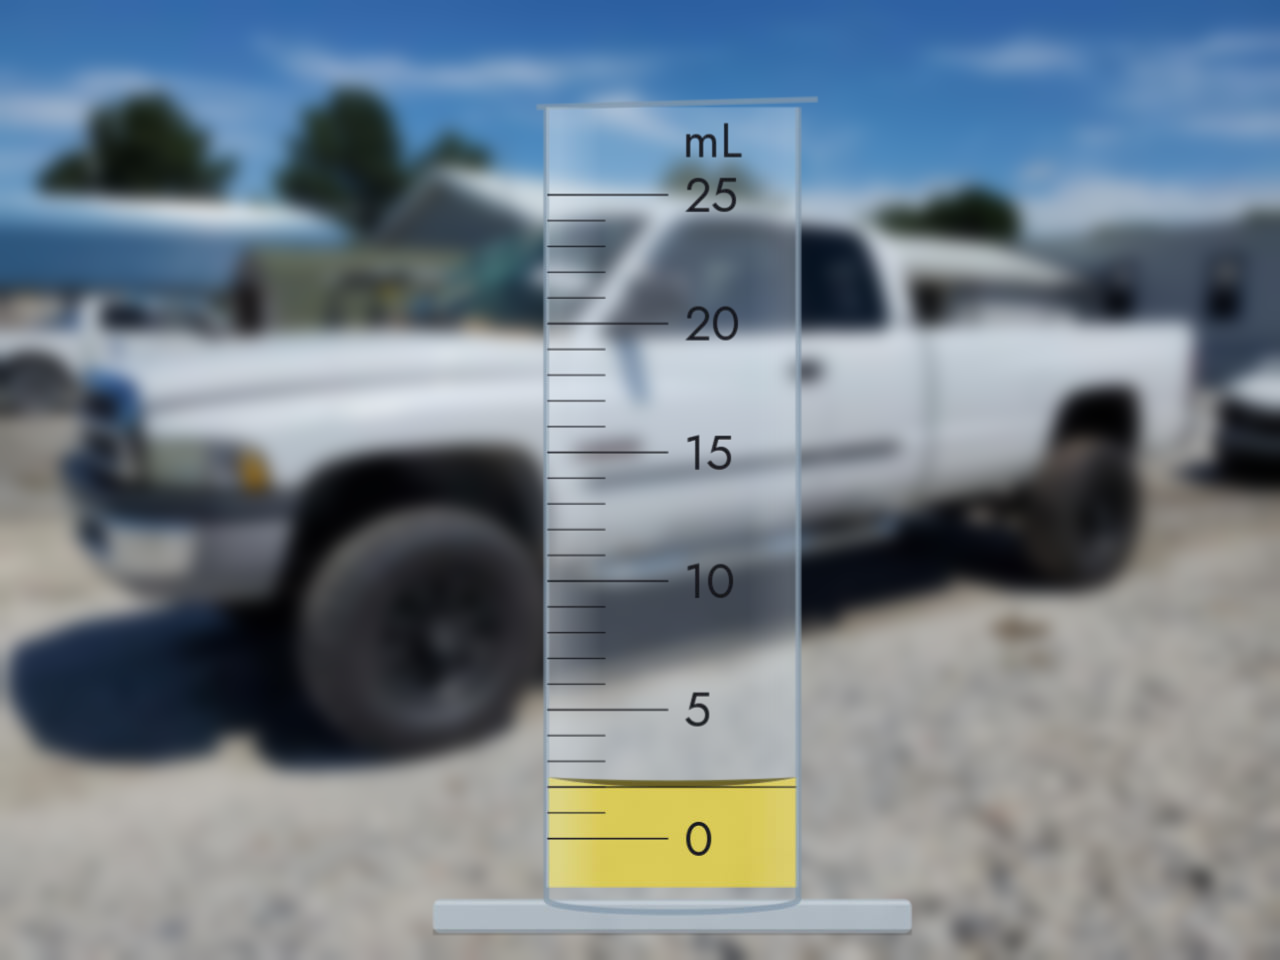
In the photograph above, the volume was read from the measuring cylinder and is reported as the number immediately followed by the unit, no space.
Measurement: 2mL
